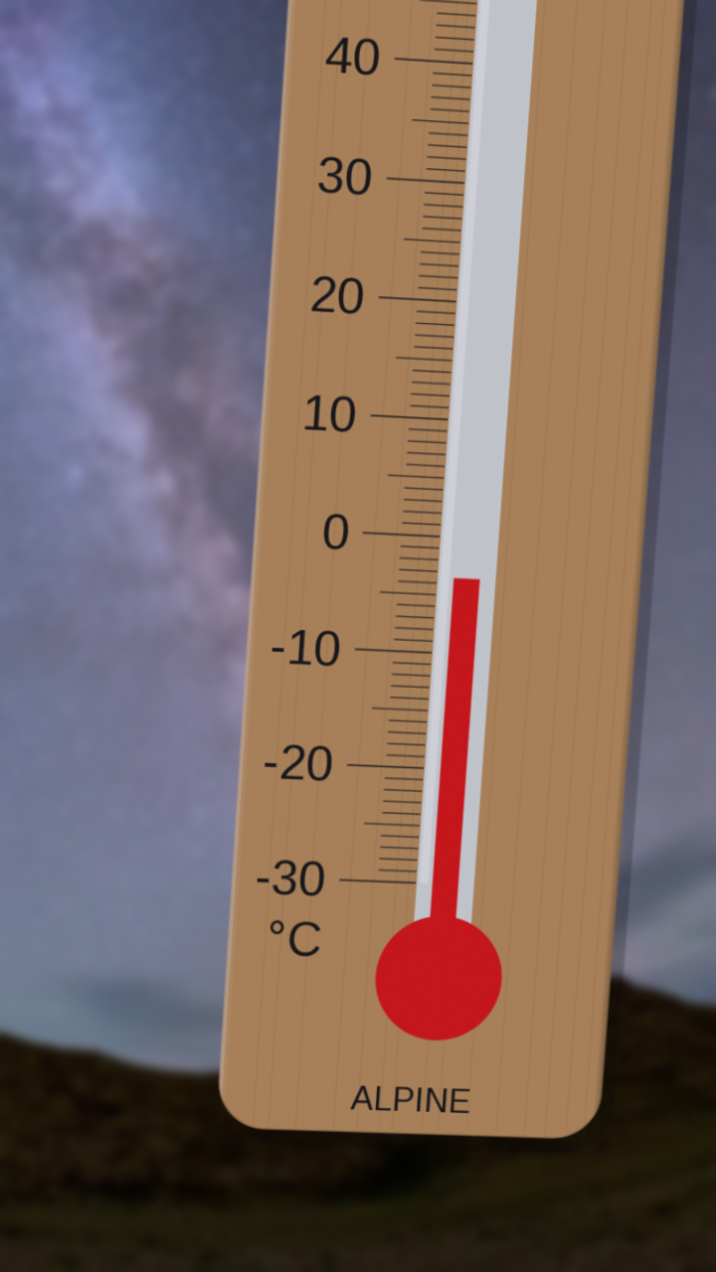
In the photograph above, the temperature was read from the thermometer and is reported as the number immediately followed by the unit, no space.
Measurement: -3.5°C
